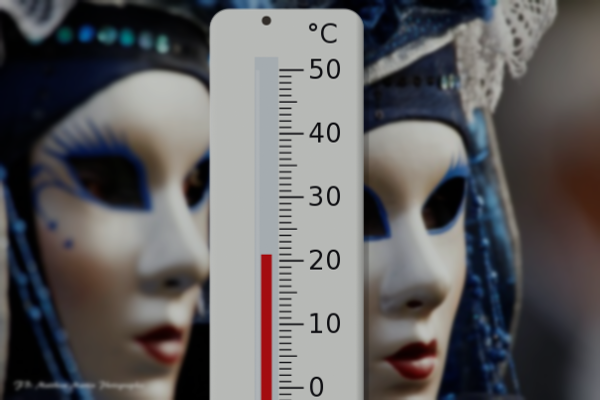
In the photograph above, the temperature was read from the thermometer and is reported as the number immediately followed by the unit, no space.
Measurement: 21°C
